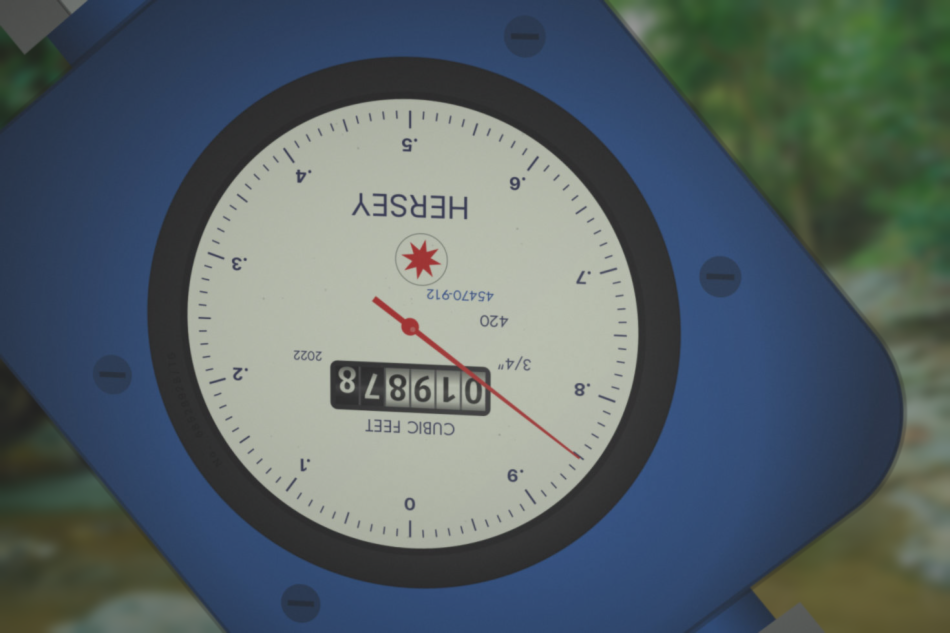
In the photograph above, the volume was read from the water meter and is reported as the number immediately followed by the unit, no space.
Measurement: 19877.85ft³
